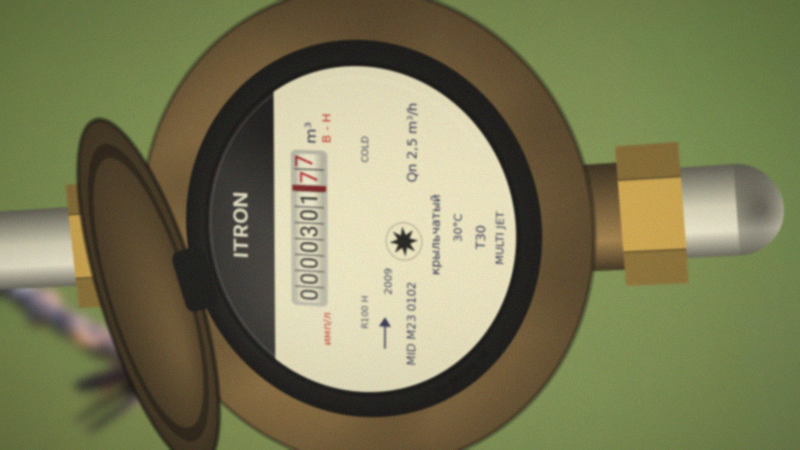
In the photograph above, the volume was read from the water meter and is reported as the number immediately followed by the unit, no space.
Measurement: 301.77m³
